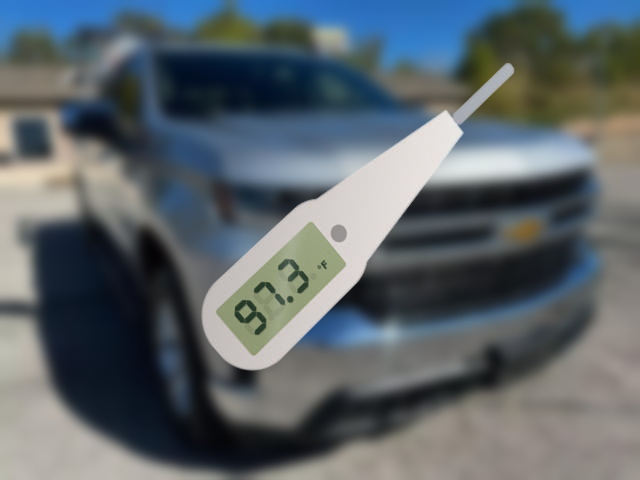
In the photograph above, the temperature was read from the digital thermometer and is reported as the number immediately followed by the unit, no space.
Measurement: 97.3°F
